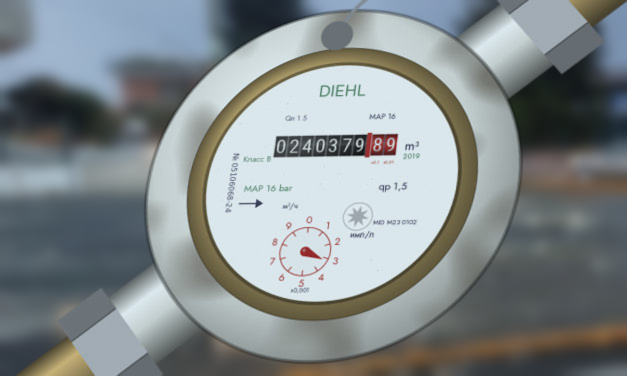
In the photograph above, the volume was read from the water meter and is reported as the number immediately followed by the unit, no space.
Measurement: 240379.893m³
